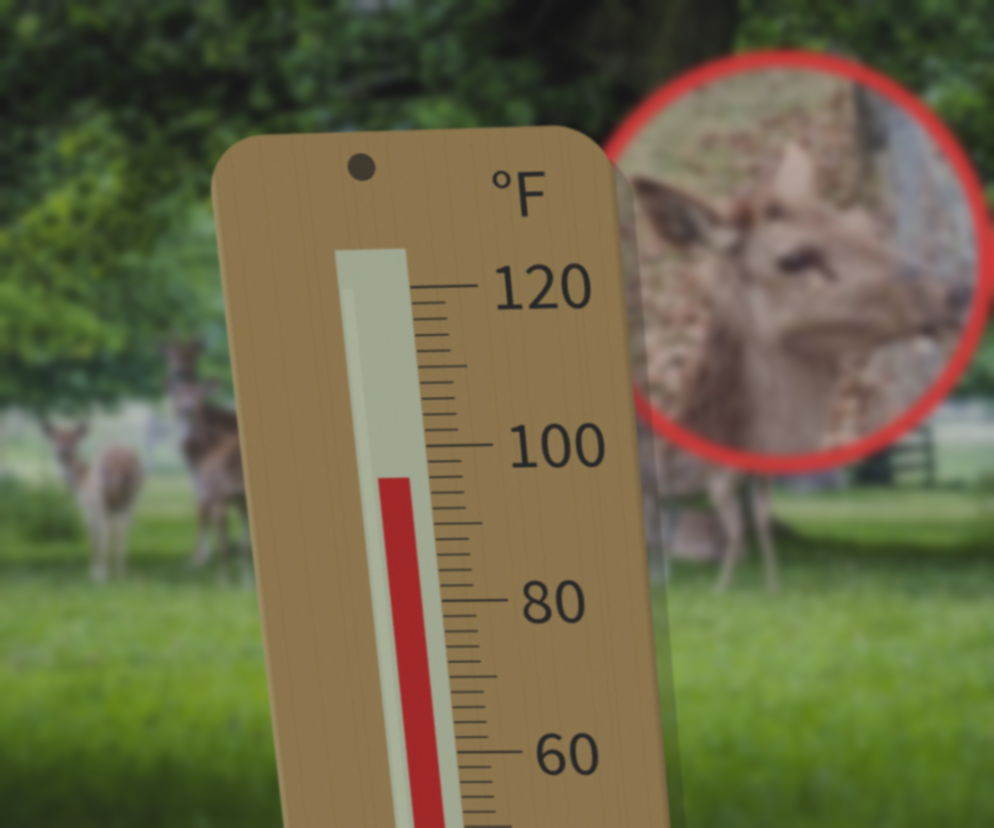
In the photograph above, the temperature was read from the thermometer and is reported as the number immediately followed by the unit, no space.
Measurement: 96°F
